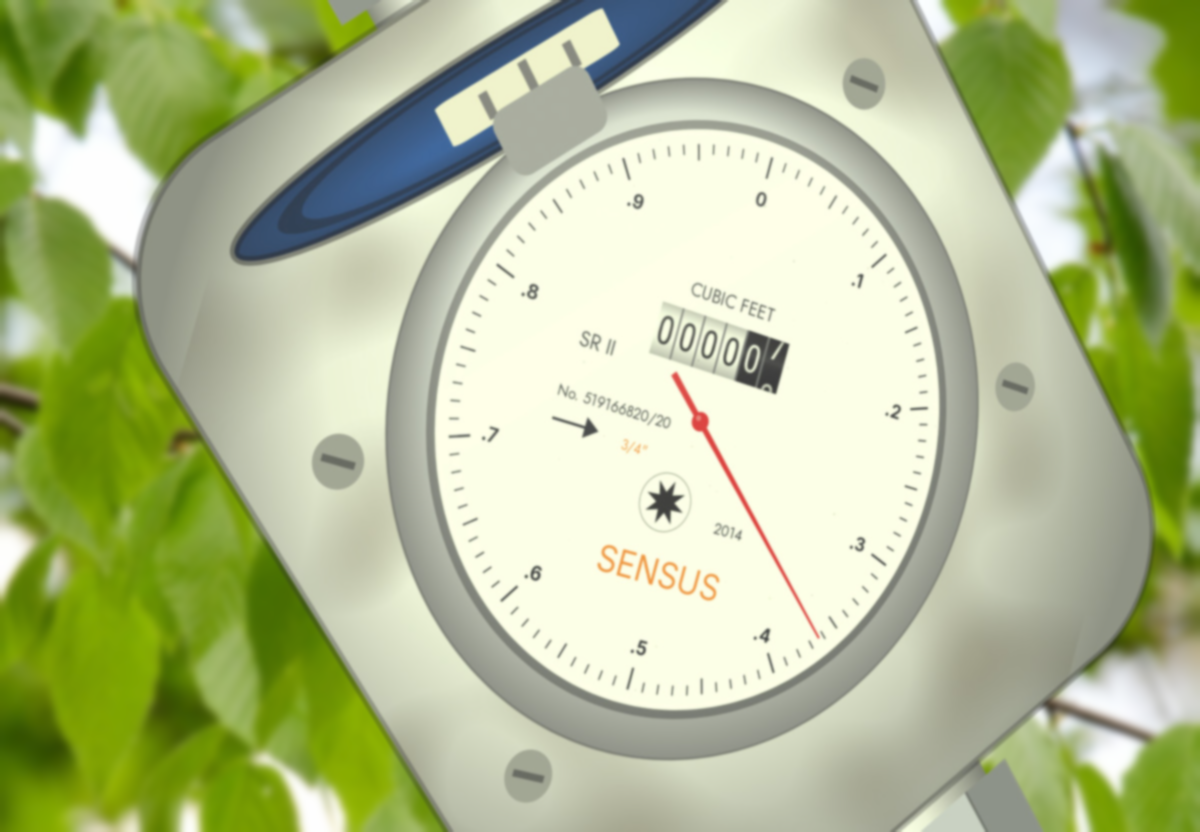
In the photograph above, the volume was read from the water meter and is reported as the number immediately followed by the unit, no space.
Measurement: 7.36ft³
